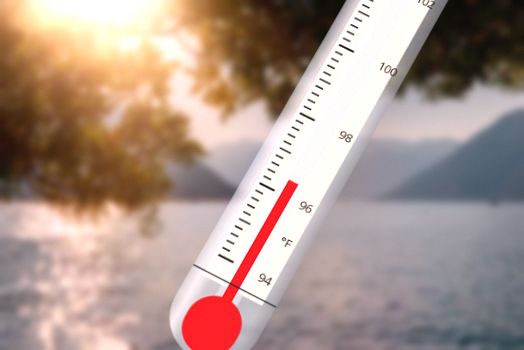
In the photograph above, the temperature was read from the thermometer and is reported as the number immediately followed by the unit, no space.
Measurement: 96.4°F
